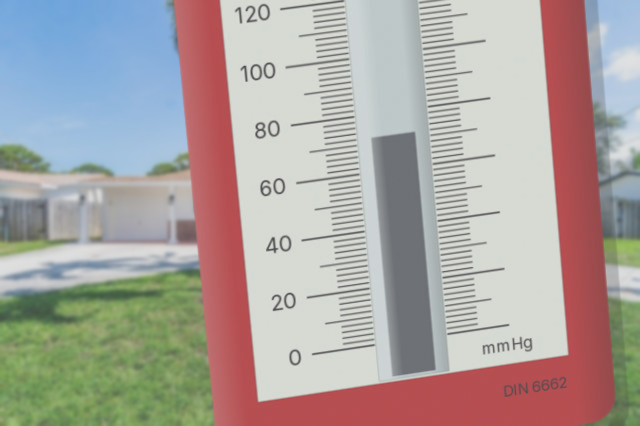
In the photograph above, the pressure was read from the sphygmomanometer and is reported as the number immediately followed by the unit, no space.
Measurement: 72mmHg
